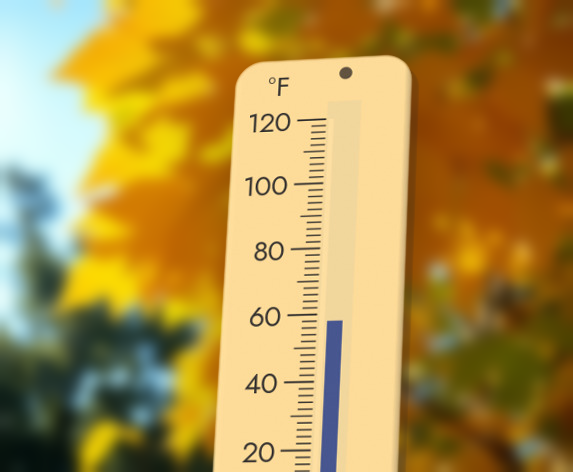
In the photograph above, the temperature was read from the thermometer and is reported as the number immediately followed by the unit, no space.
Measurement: 58°F
